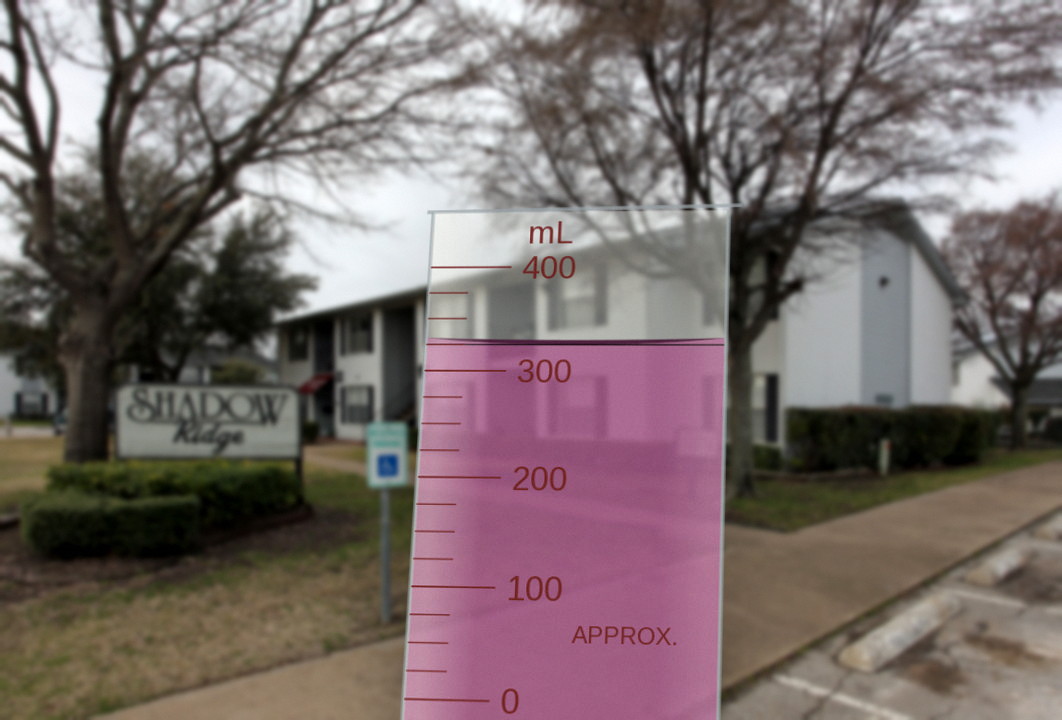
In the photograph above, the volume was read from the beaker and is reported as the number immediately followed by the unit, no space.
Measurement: 325mL
